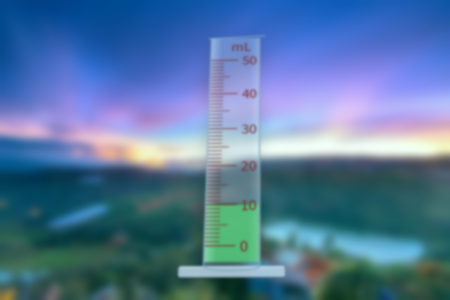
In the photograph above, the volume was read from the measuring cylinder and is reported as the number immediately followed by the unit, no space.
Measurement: 10mL
